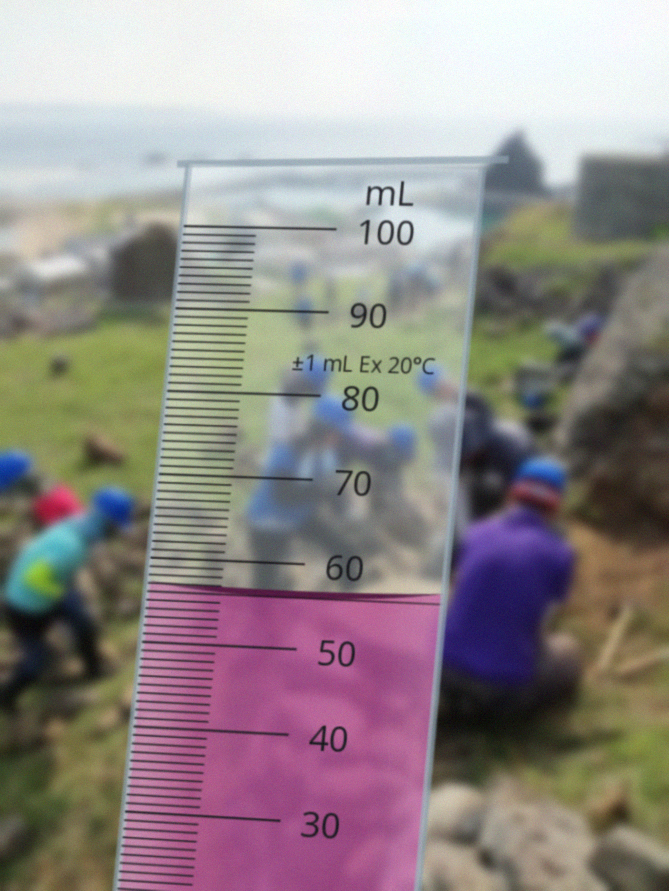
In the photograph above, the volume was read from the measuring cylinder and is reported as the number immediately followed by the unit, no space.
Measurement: 56mL
